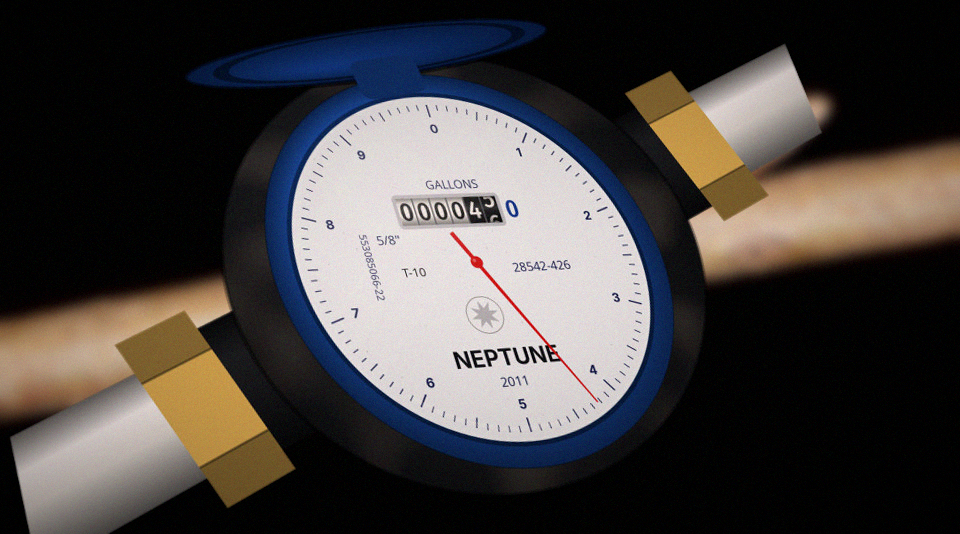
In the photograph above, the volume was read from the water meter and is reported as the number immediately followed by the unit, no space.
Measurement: 454.2gal
